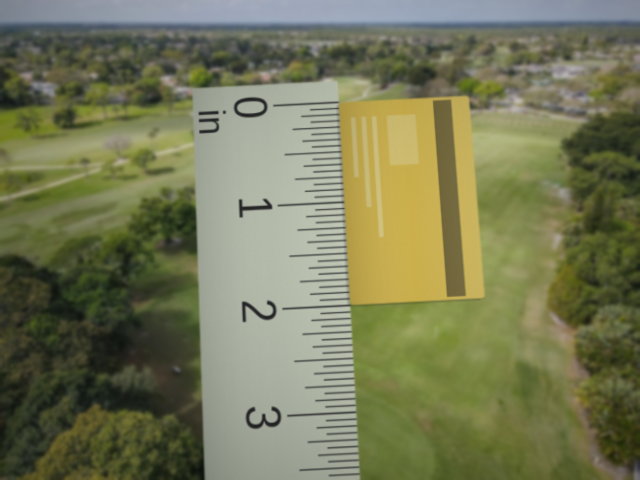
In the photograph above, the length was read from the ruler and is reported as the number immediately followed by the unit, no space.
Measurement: 2in
